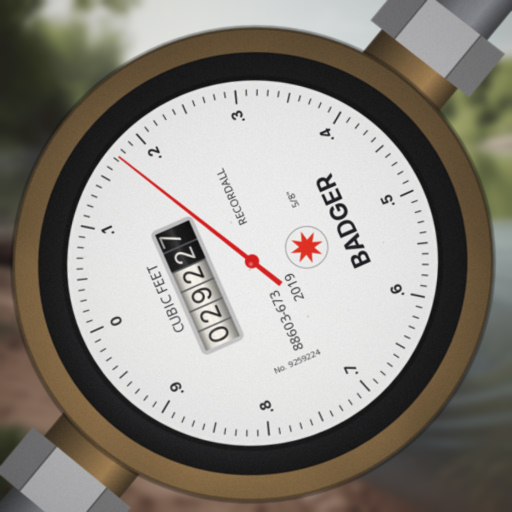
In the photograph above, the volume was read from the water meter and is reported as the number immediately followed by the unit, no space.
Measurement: 29227.17ft³
